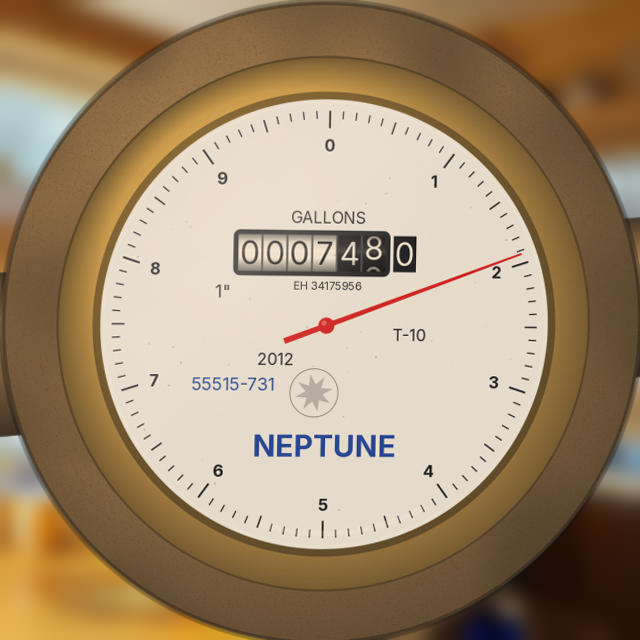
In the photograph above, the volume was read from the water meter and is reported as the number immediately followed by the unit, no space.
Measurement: 7481.9gal
